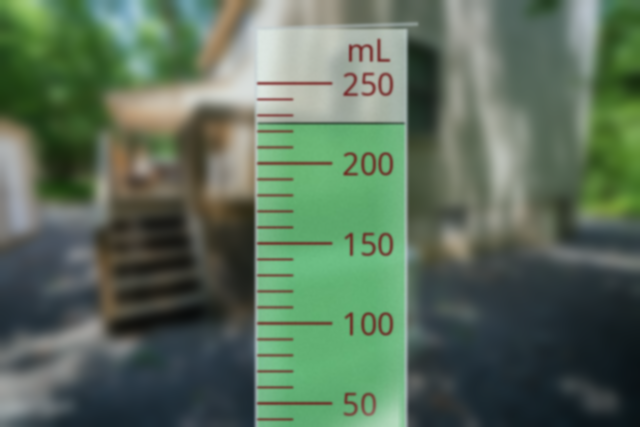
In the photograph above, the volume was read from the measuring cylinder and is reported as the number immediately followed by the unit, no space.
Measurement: 225mL
